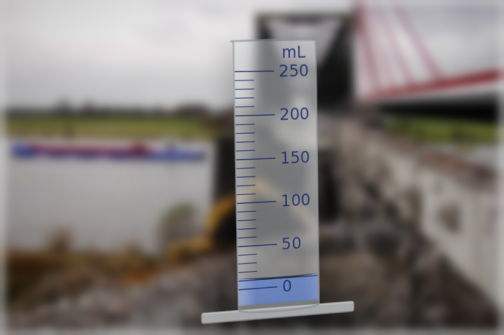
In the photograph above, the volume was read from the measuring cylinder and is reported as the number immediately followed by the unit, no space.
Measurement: 10mL
